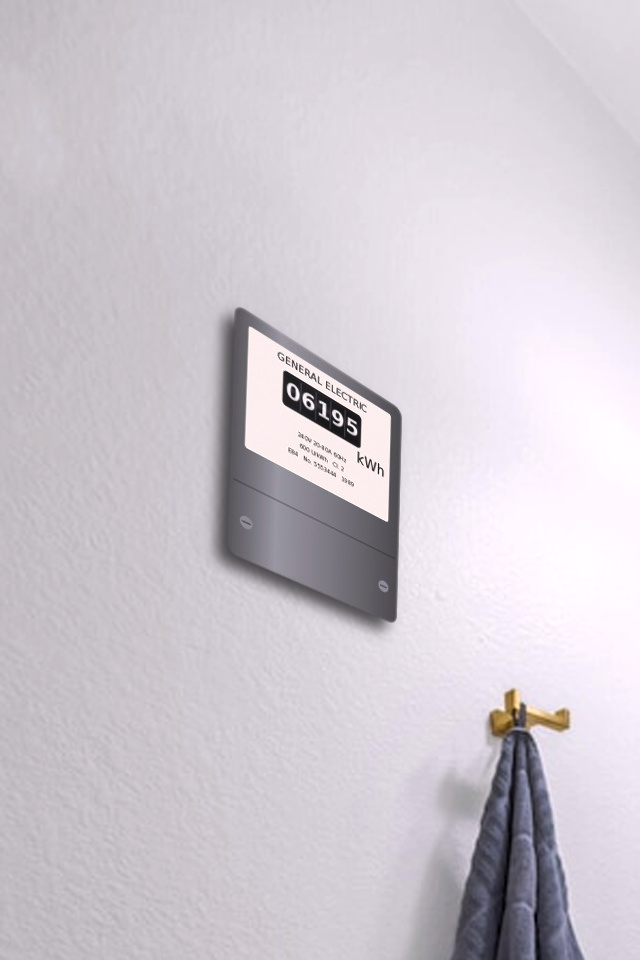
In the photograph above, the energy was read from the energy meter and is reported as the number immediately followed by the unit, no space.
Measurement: 6195kWh
